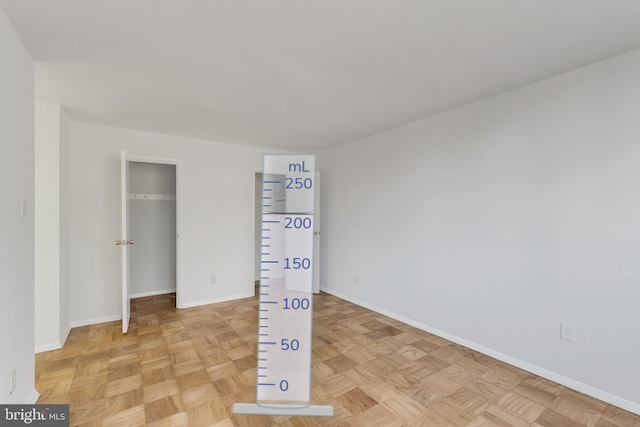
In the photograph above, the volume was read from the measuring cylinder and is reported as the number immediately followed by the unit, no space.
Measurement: 210mL
